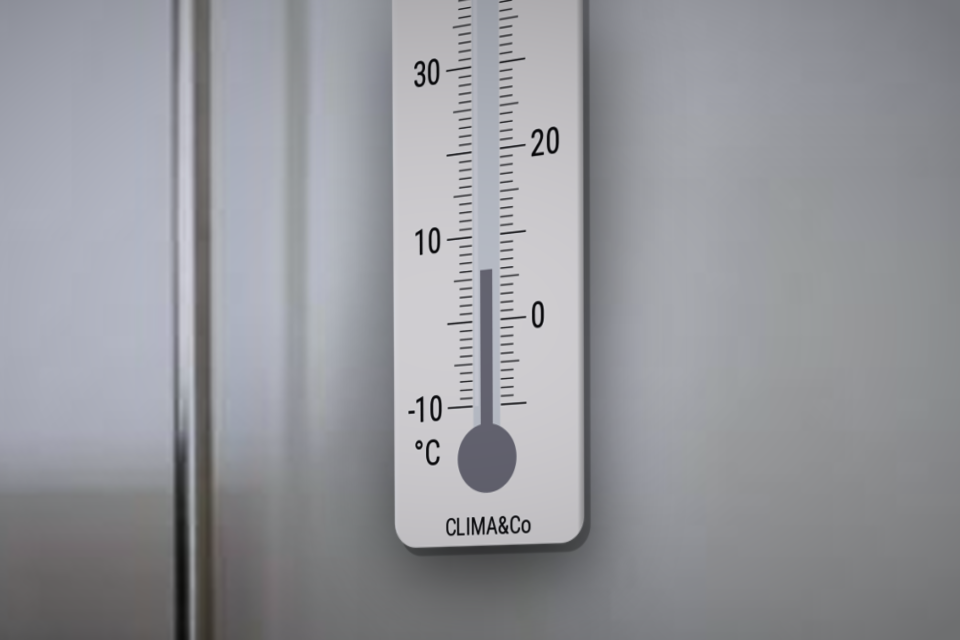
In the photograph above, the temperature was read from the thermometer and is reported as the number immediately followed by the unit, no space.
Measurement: 6°C
